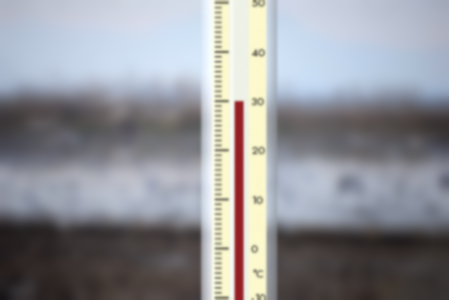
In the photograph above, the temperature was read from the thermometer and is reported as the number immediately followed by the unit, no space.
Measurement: 30°C
